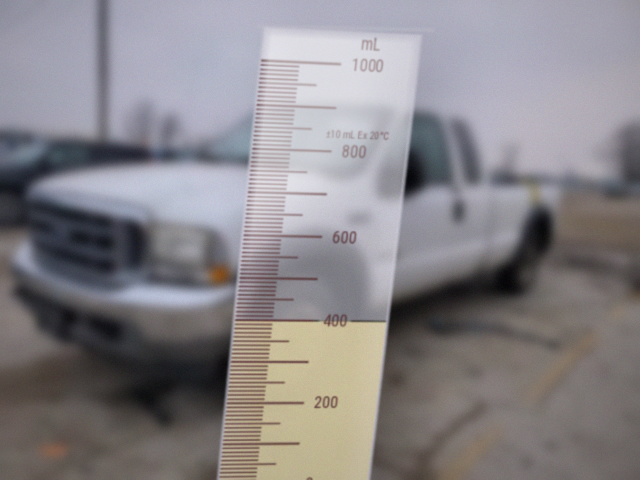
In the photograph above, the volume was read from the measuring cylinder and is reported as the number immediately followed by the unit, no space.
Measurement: 400mL
